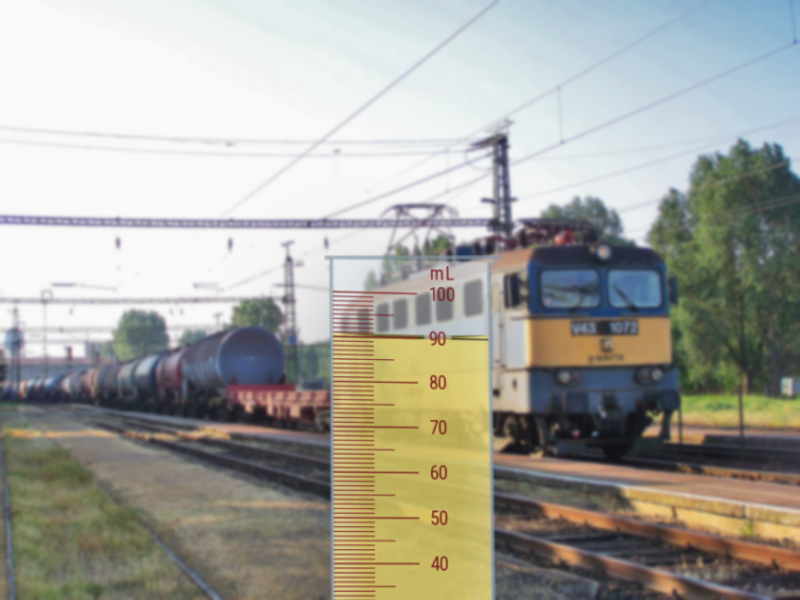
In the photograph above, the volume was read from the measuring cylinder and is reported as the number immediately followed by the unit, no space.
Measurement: 90mL
